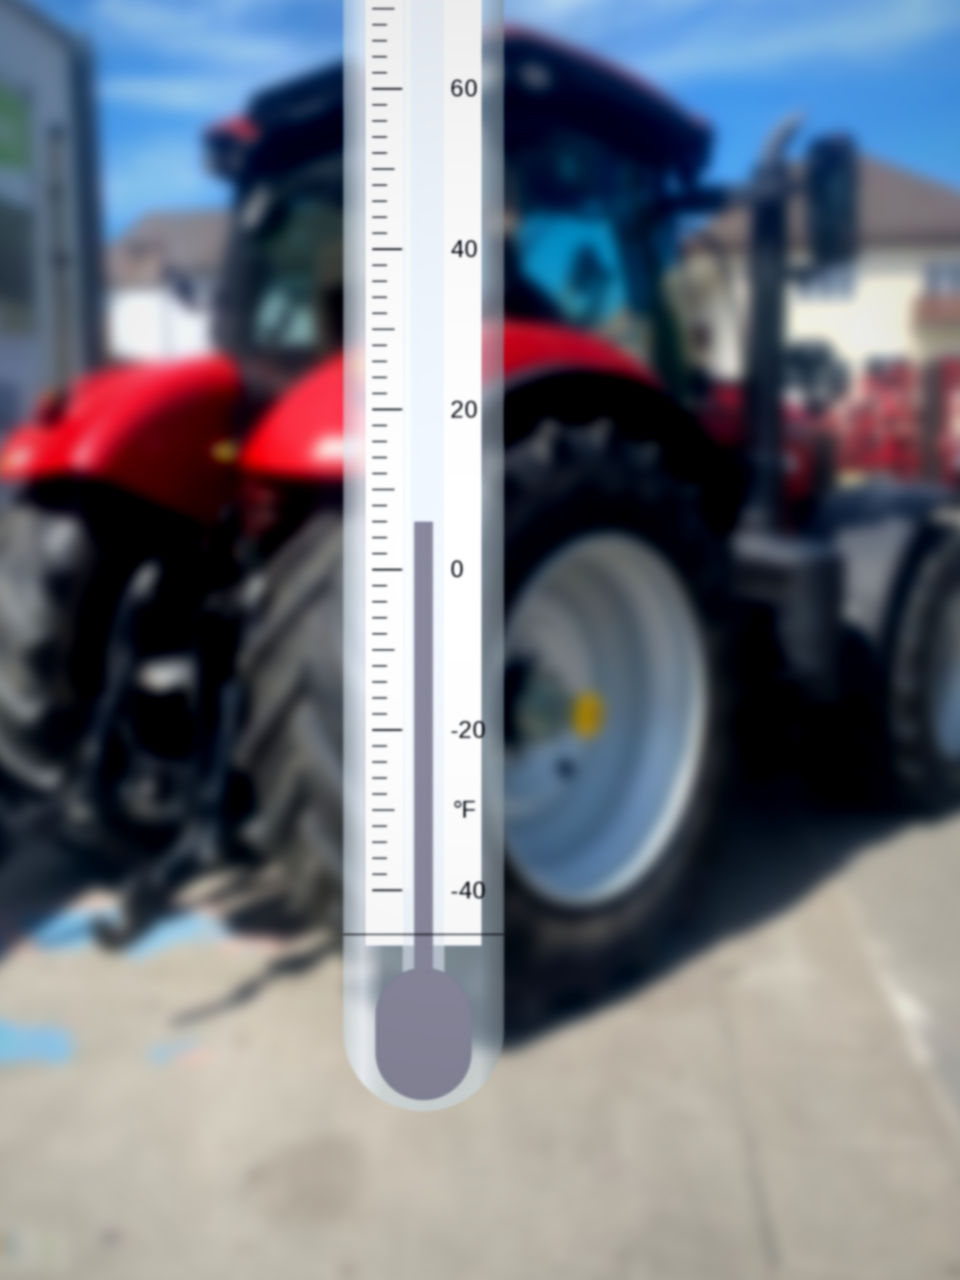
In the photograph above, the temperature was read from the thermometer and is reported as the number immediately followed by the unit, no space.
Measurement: 6°F
